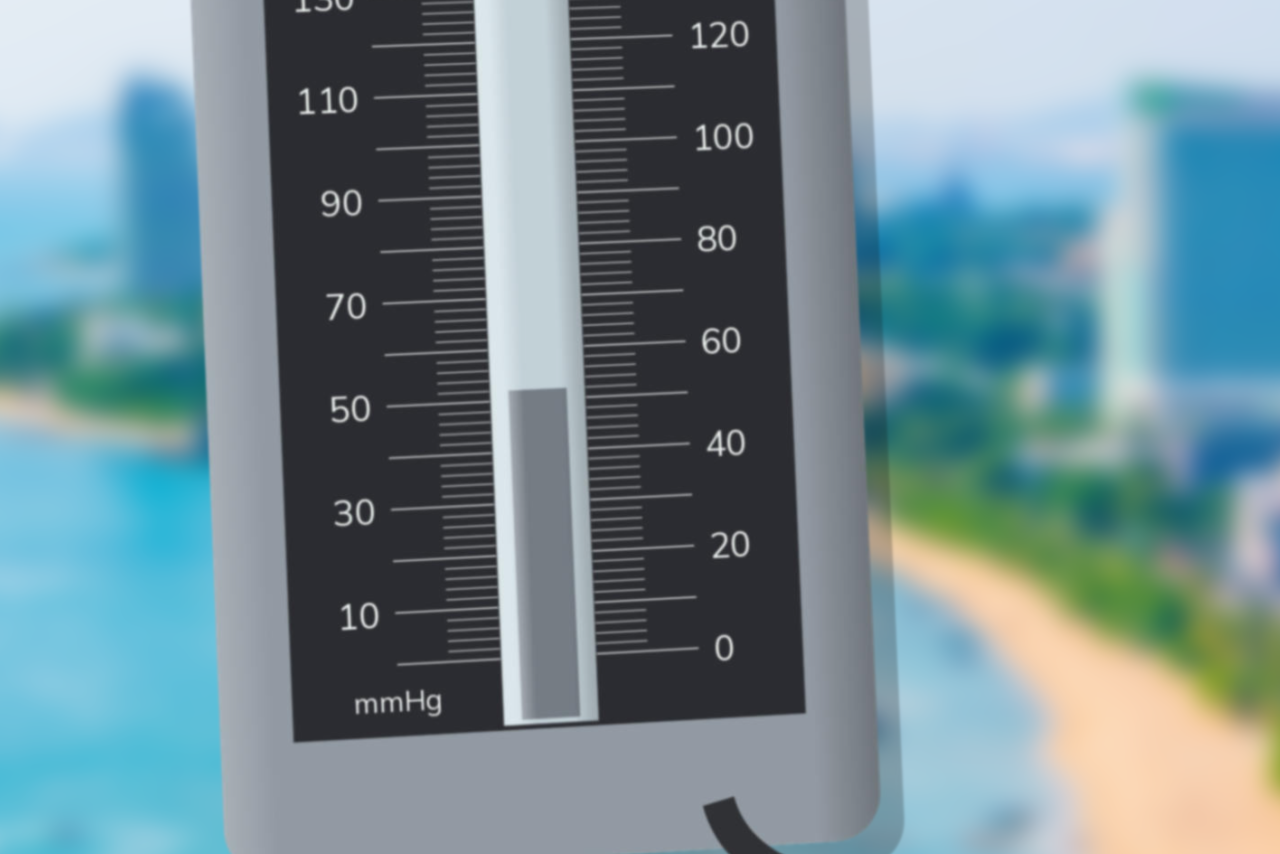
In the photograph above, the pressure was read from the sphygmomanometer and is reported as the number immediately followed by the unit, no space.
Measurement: 52mmHg
